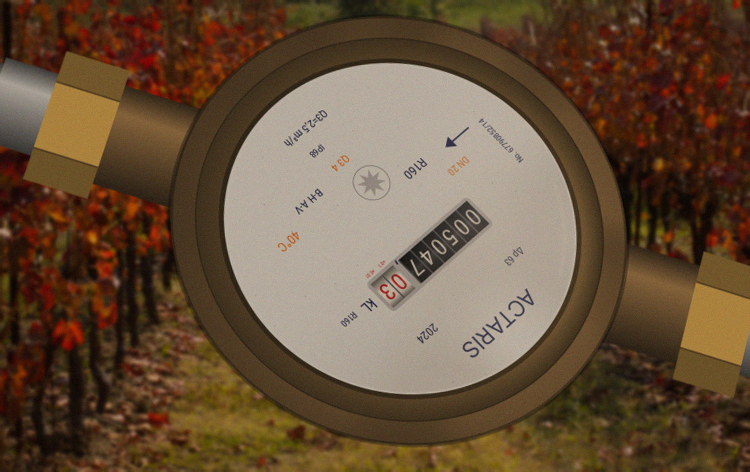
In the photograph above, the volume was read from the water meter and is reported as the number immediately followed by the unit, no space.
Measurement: 5047.03kL
